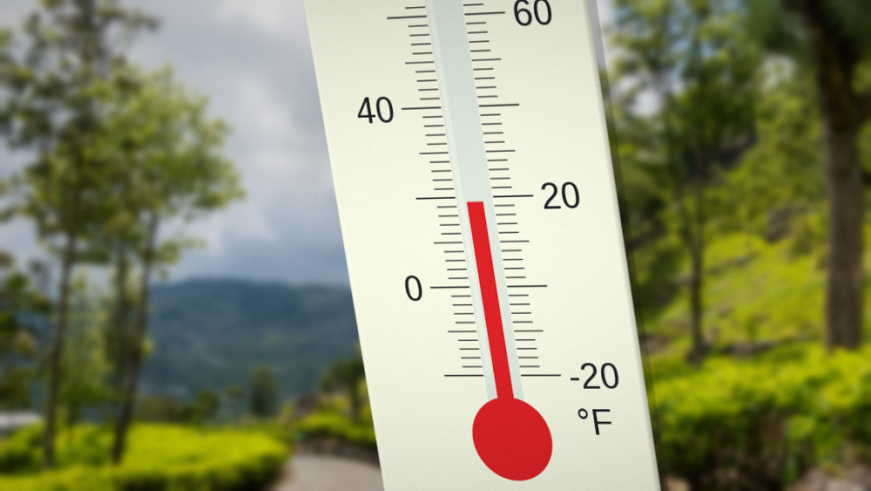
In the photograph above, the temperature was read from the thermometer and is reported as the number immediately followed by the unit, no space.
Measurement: 19°F
